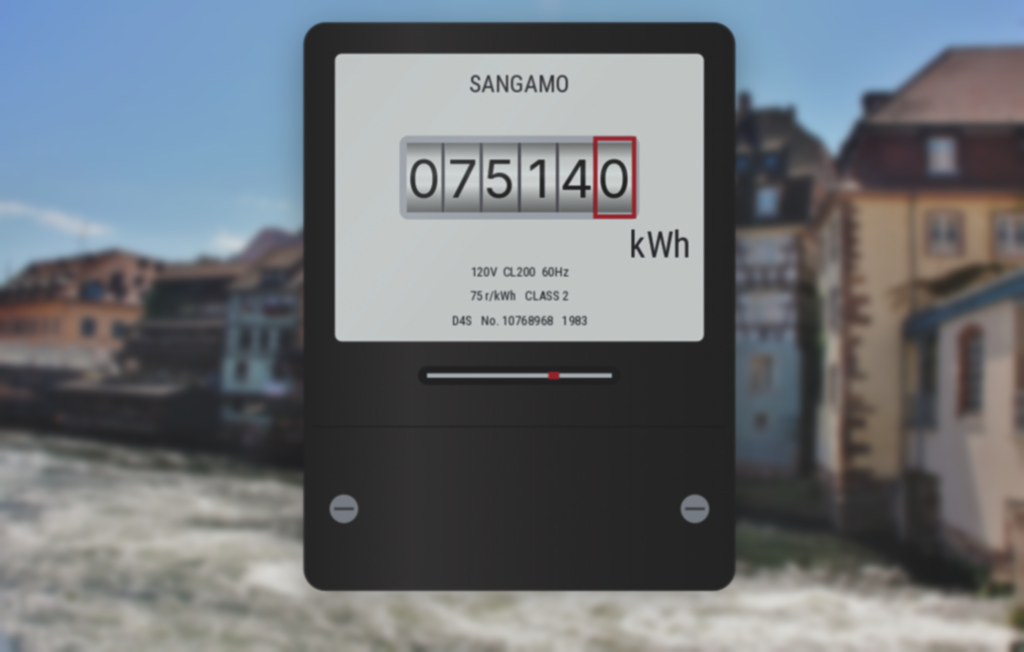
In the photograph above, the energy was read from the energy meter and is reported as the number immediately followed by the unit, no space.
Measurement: 7514.0kWh
